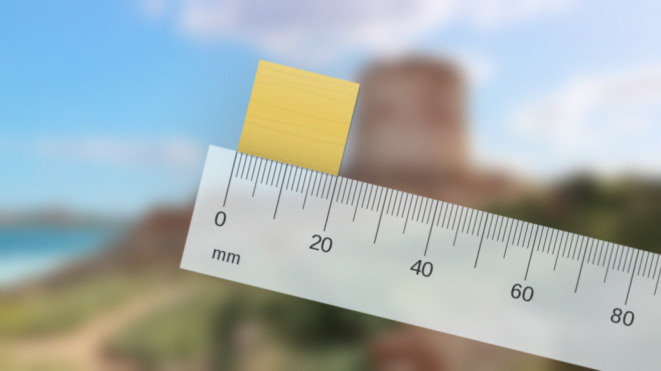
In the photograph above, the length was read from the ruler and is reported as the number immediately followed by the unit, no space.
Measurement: 20mm
